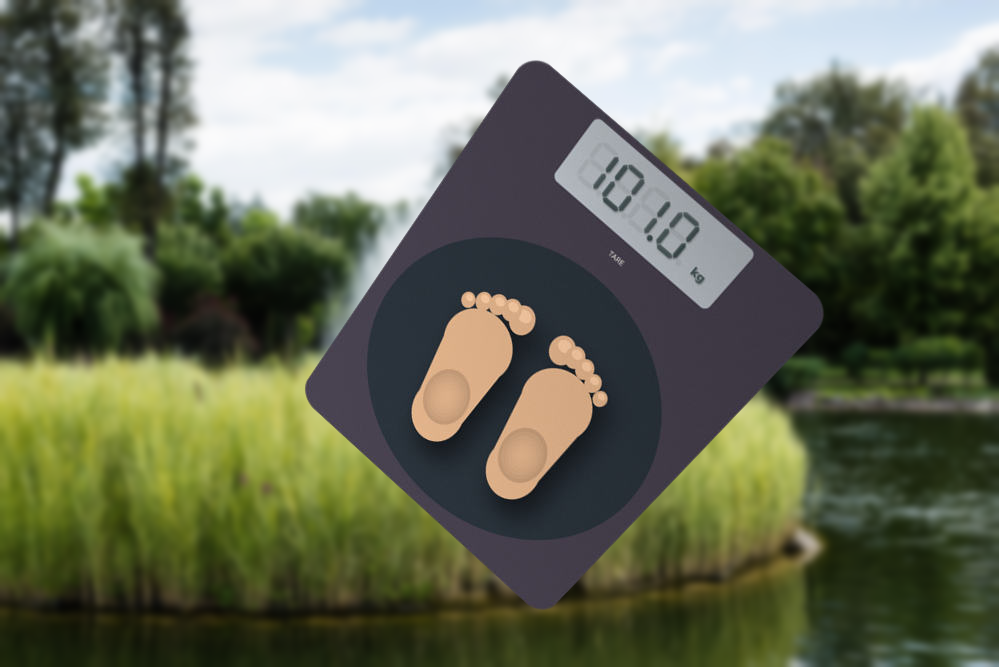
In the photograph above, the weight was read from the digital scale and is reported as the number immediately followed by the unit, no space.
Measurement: 101.0kg
